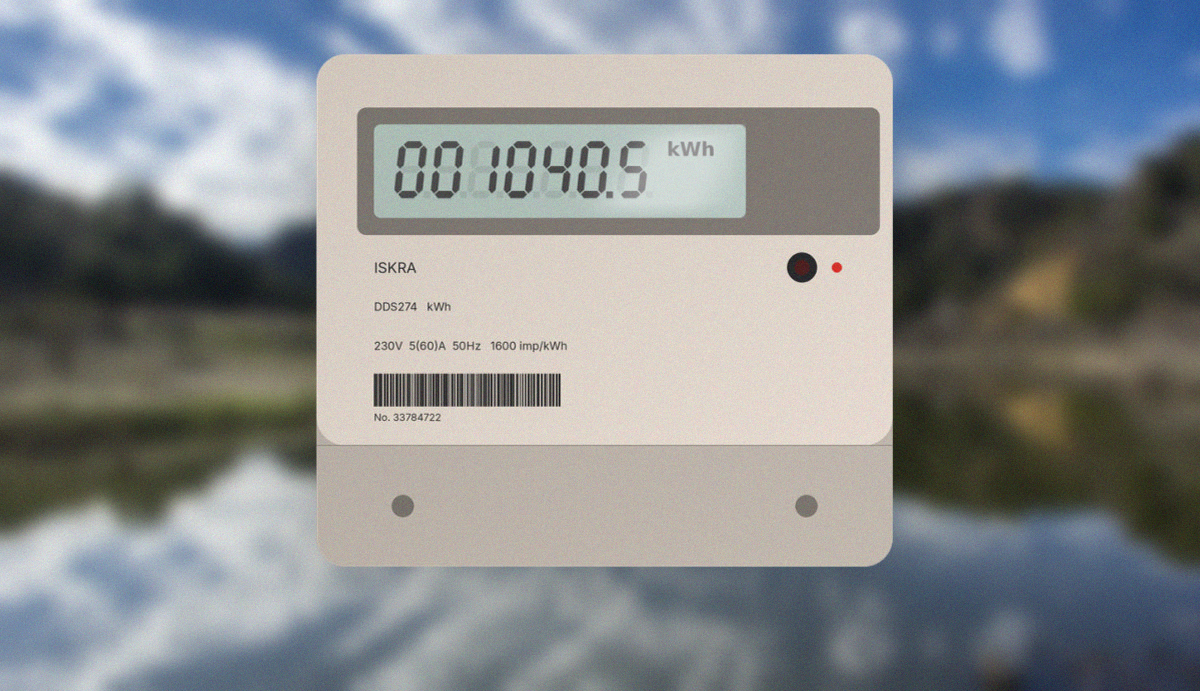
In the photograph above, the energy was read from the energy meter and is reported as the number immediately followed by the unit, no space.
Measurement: 1040.5kWh
